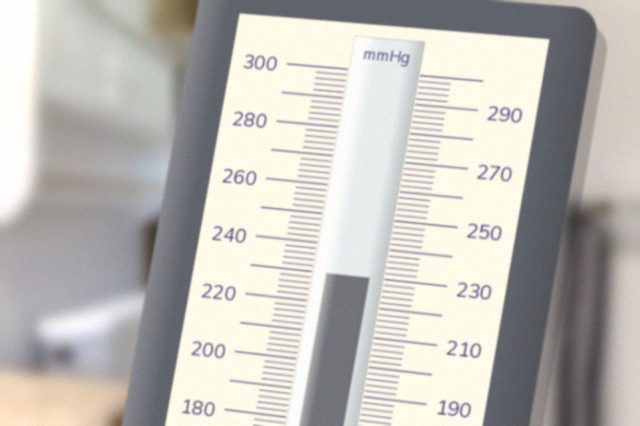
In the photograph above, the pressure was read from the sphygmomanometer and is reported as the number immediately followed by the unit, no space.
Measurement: 230mmHg
